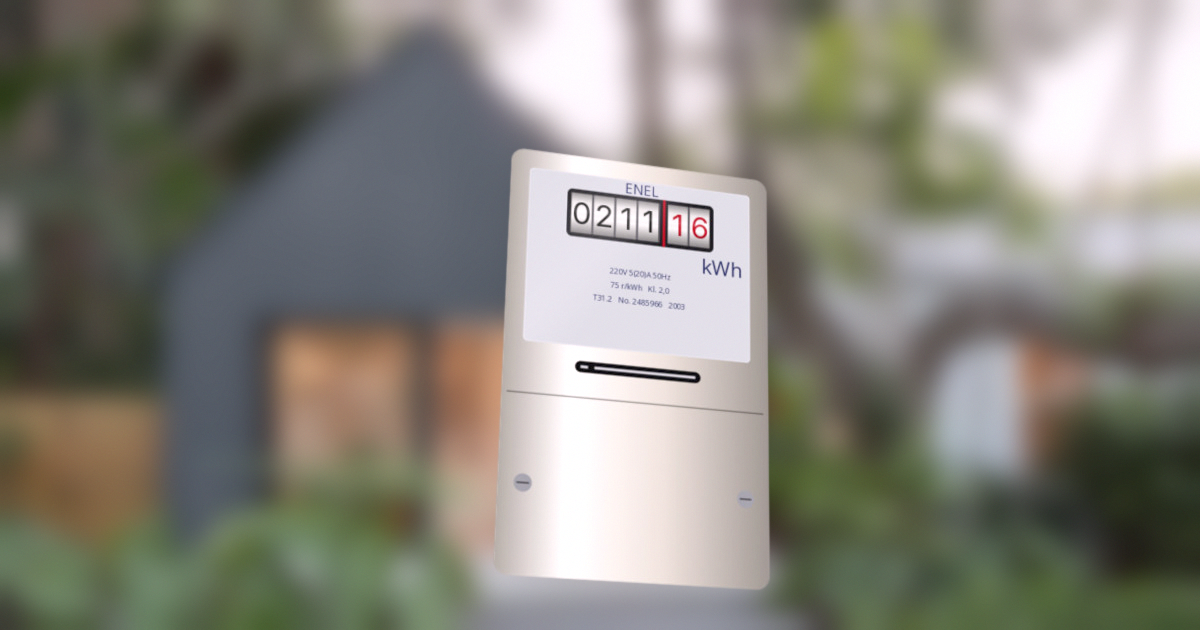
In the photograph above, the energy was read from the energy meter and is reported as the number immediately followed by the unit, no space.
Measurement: 211.16kWh
